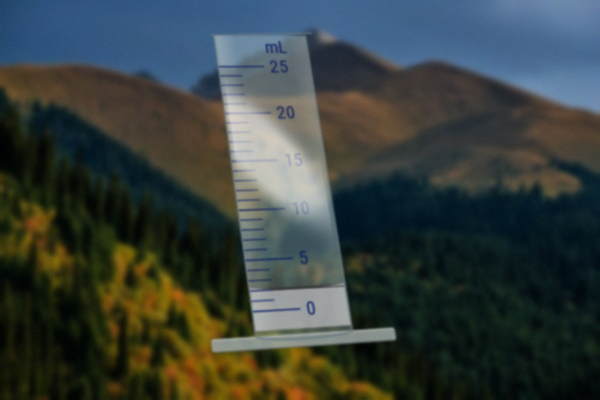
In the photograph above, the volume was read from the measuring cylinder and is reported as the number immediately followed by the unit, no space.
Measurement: 2mL
